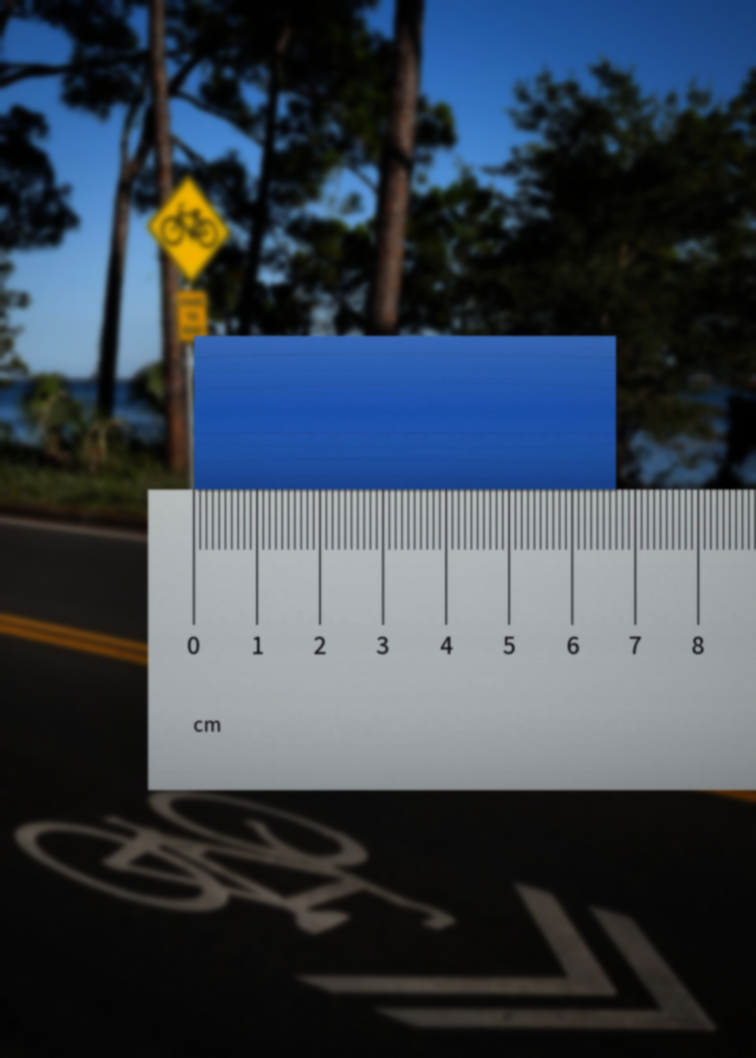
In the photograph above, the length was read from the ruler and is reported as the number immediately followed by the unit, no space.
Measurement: 6.7cm
